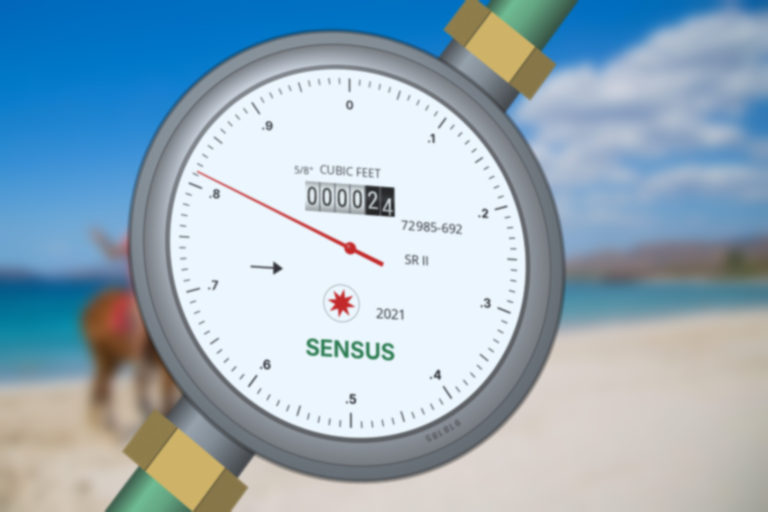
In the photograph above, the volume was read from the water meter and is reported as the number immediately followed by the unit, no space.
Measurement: 23.81ft³
